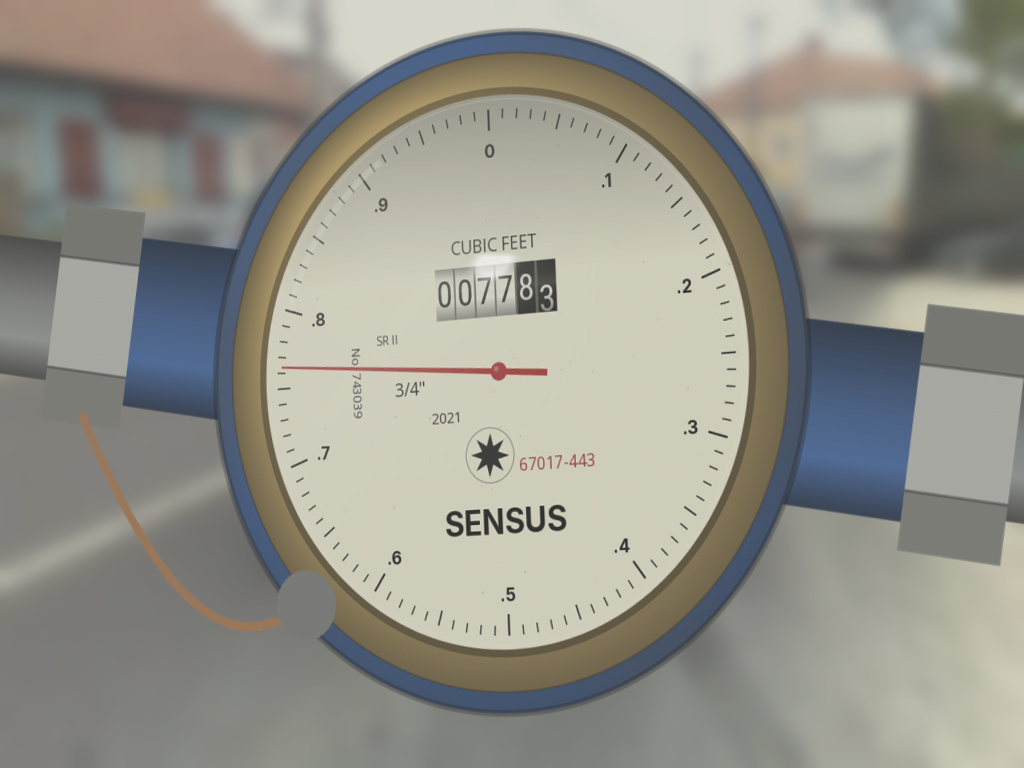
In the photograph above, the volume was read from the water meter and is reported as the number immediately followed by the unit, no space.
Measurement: 7782.76ft³
